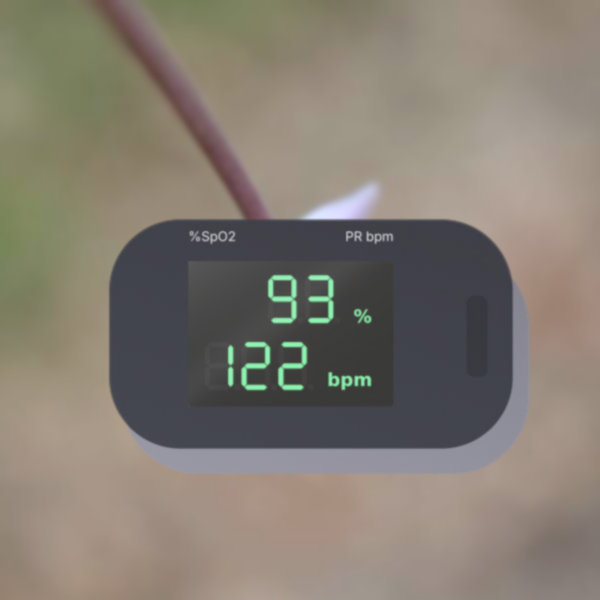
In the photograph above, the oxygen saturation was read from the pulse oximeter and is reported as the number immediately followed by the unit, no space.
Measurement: 93%
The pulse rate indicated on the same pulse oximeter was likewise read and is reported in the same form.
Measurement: 122bpm
